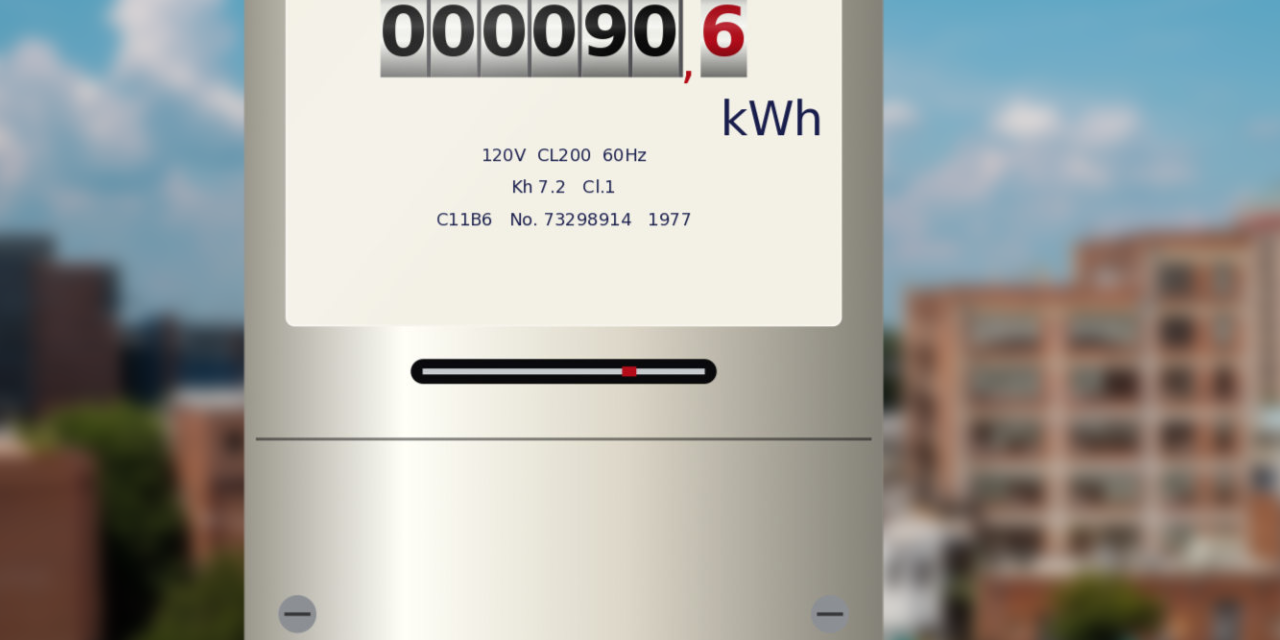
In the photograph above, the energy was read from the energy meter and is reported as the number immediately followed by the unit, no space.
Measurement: 90.6kWh
